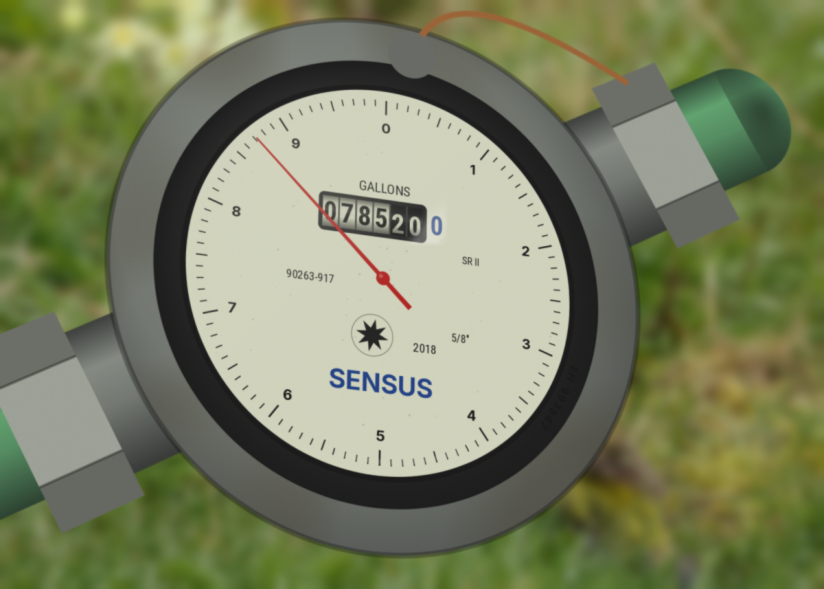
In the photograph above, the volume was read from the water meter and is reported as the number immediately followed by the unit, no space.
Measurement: 785198.7gal
